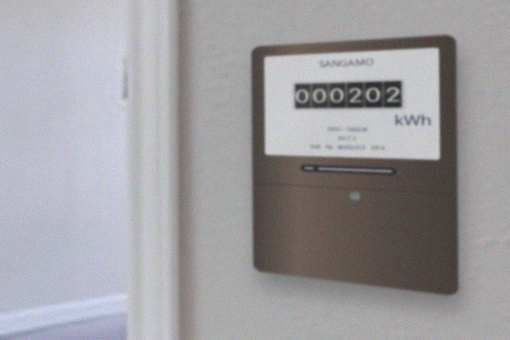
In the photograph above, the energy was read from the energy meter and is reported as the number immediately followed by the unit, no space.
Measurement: 202kWh
